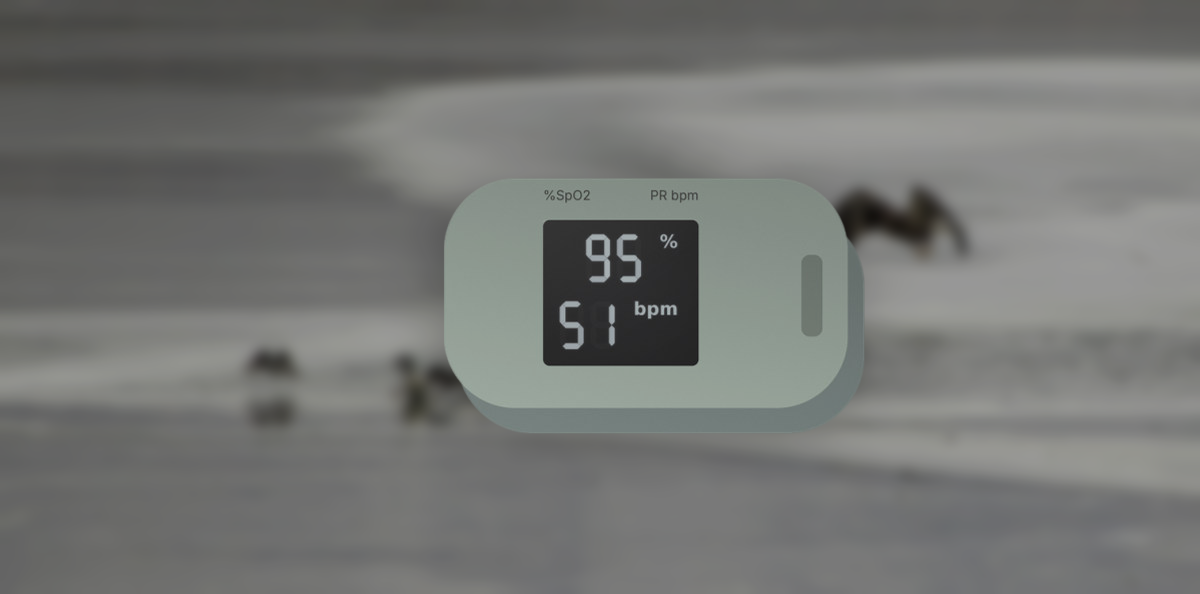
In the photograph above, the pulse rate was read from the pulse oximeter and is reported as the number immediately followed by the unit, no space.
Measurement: 51bpm
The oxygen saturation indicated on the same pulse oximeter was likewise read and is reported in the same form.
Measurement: 95%
